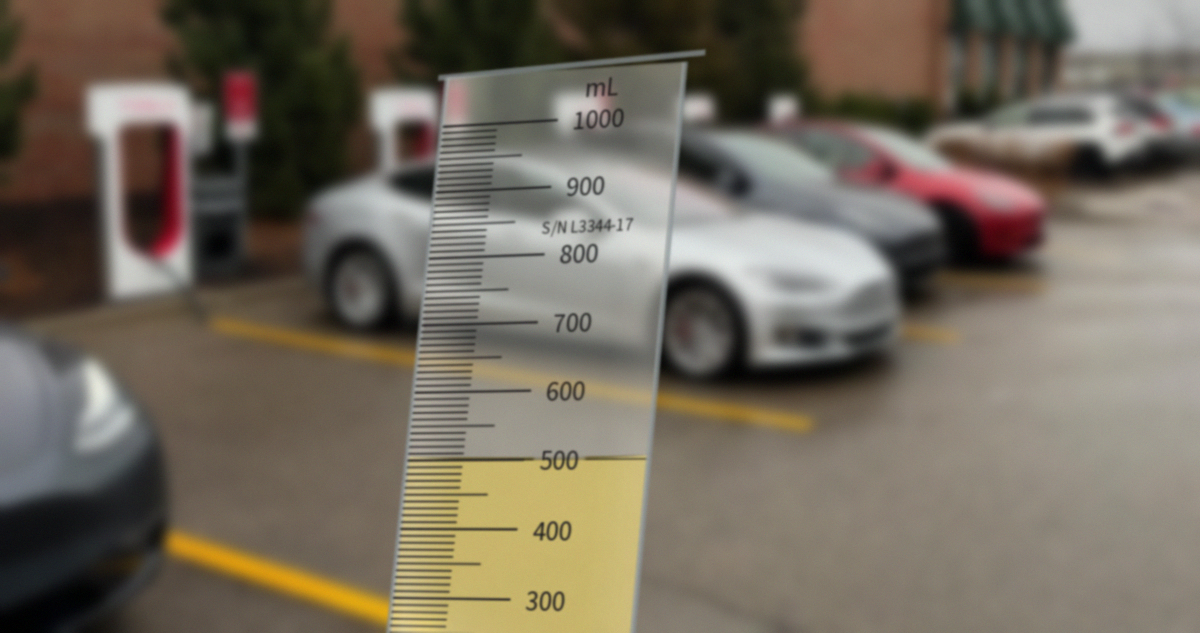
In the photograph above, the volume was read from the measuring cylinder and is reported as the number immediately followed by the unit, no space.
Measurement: 500mL
